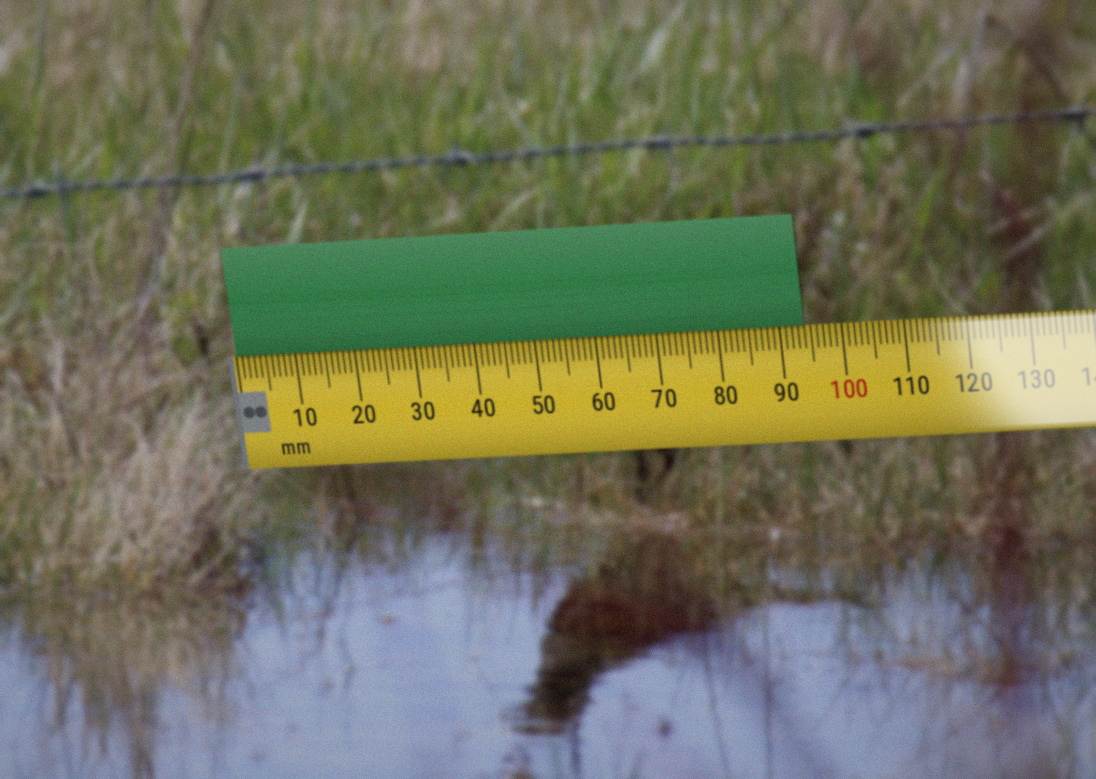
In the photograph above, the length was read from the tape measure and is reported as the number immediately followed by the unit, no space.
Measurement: 94mm
